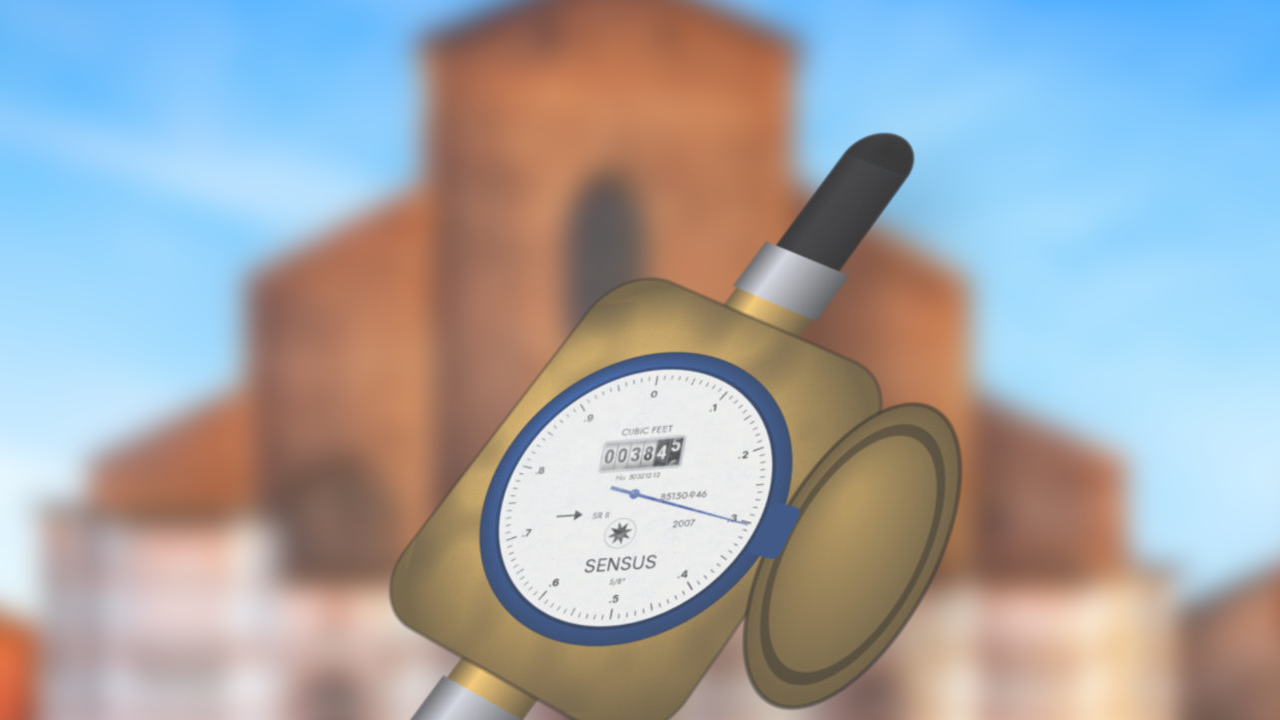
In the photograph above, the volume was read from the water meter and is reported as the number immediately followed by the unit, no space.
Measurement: 3845.30ft³
